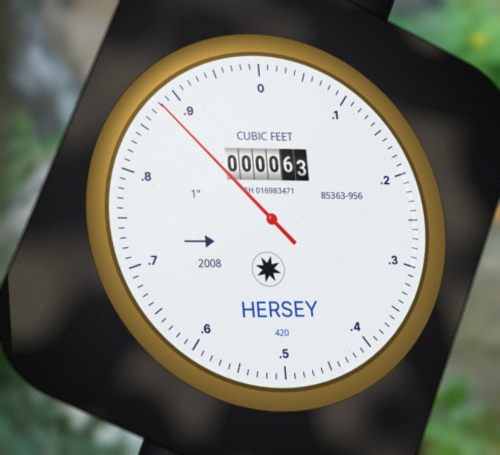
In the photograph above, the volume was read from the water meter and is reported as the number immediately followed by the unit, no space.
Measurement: 62.88ft³
